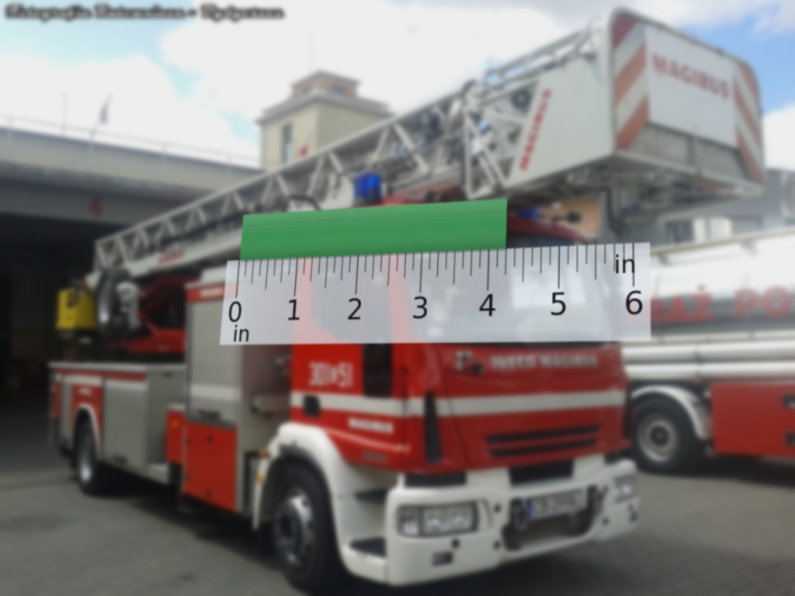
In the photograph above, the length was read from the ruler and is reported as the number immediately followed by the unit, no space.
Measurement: 4.25in
